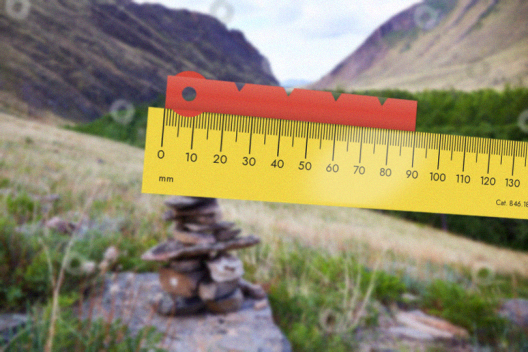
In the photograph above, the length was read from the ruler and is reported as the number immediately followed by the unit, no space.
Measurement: 90mm
